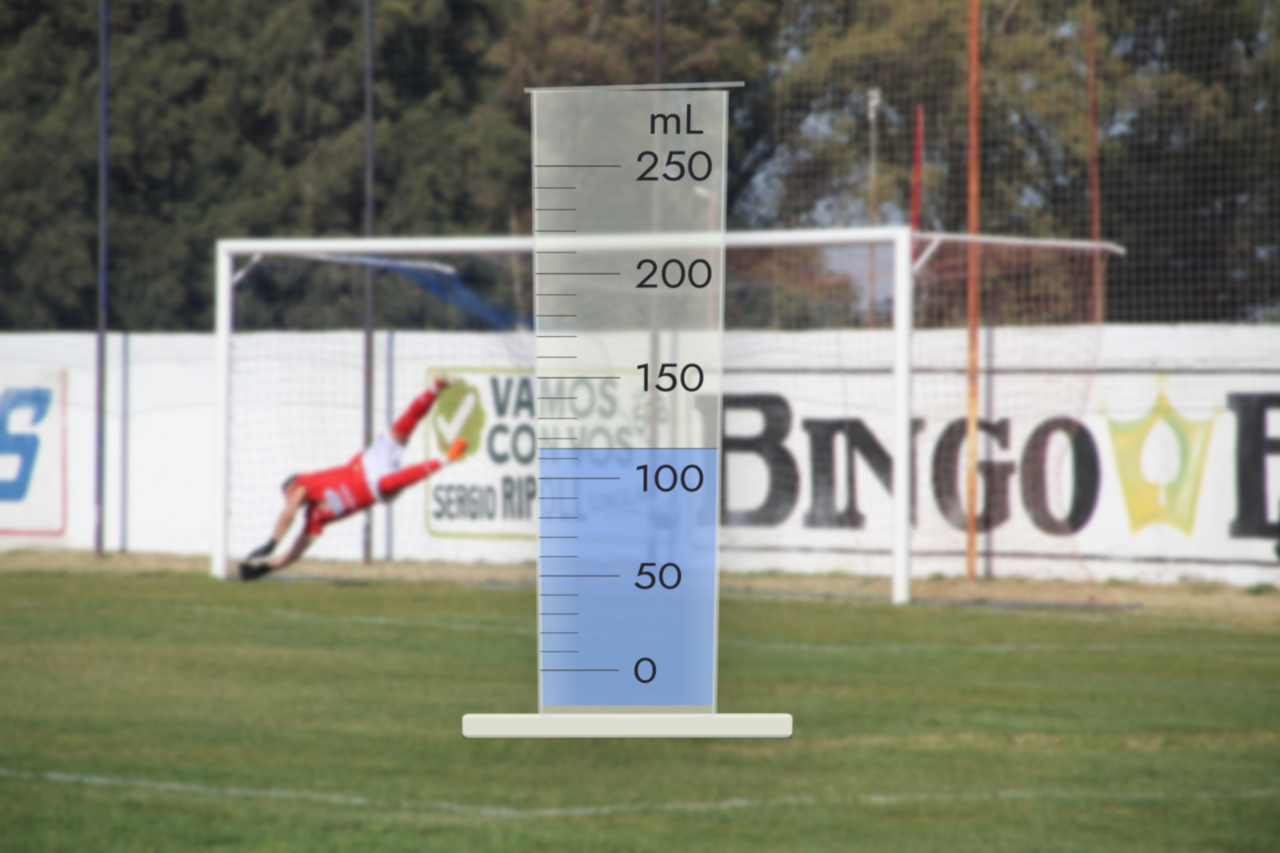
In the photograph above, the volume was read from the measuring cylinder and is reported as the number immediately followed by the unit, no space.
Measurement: 115mL
